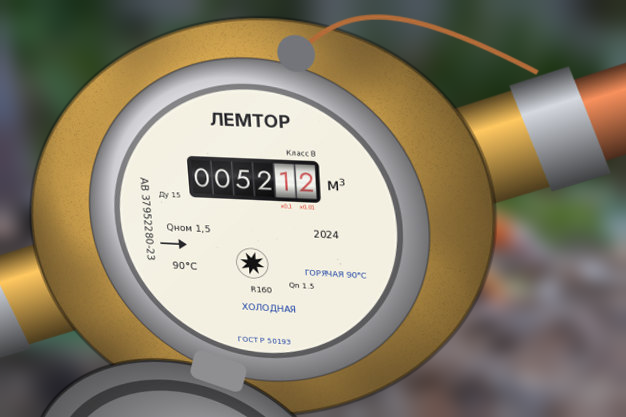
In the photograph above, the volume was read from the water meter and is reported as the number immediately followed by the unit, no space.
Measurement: 52.12m³
